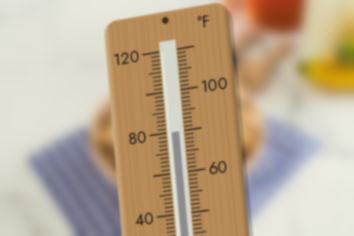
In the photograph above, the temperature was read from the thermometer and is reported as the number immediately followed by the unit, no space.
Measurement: 80°F
